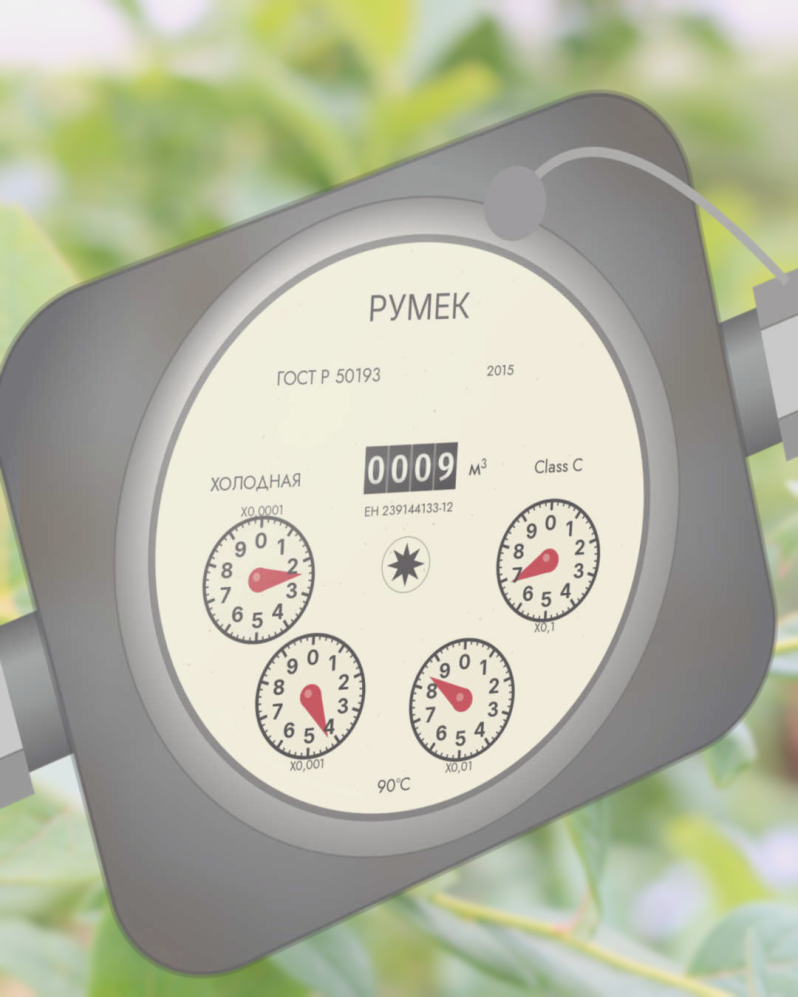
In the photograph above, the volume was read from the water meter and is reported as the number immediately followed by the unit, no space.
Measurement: 9.6842m³
